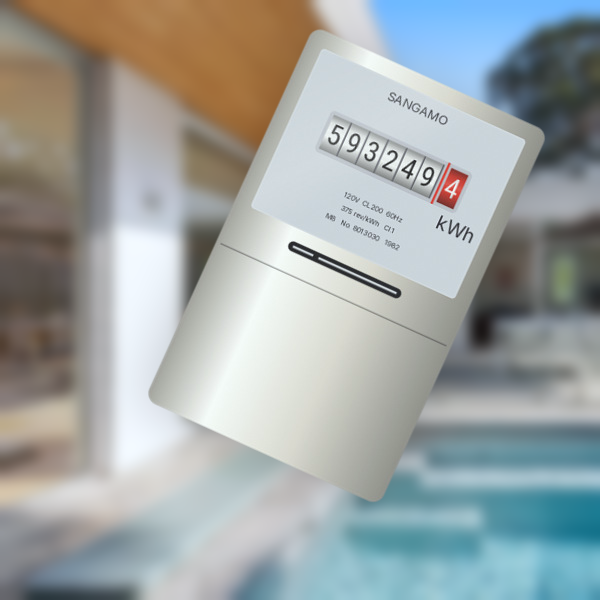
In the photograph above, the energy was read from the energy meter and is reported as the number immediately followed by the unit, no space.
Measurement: 593249.4kWh
